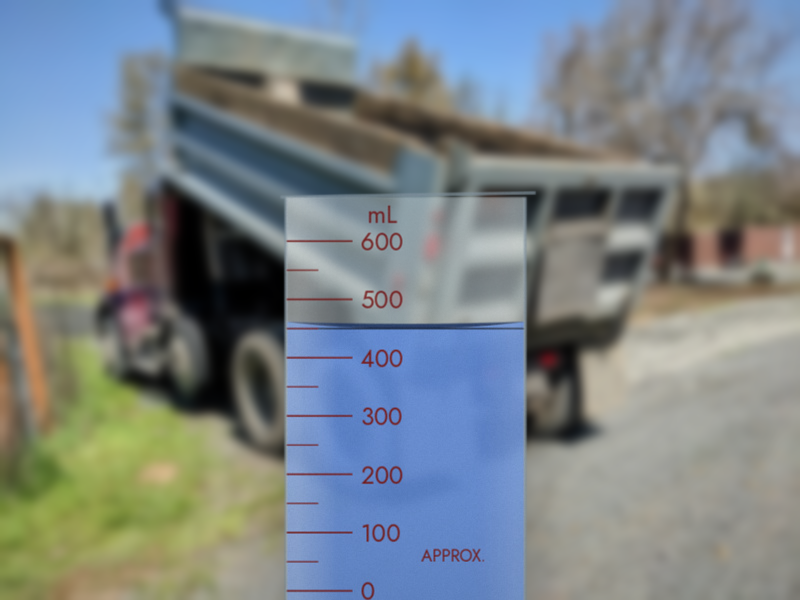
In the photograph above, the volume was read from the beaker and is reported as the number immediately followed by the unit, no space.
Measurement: 450mL
